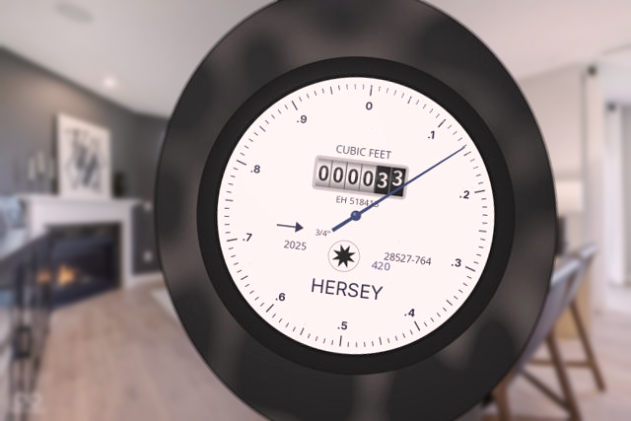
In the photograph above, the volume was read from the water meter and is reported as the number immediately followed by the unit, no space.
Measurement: 33.14ft³
